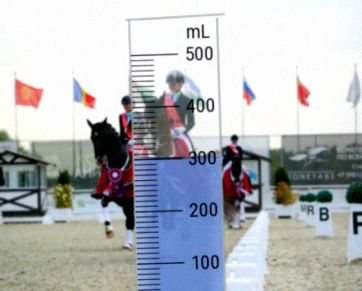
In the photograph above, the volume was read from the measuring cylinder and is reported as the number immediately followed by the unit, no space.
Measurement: 300mL
